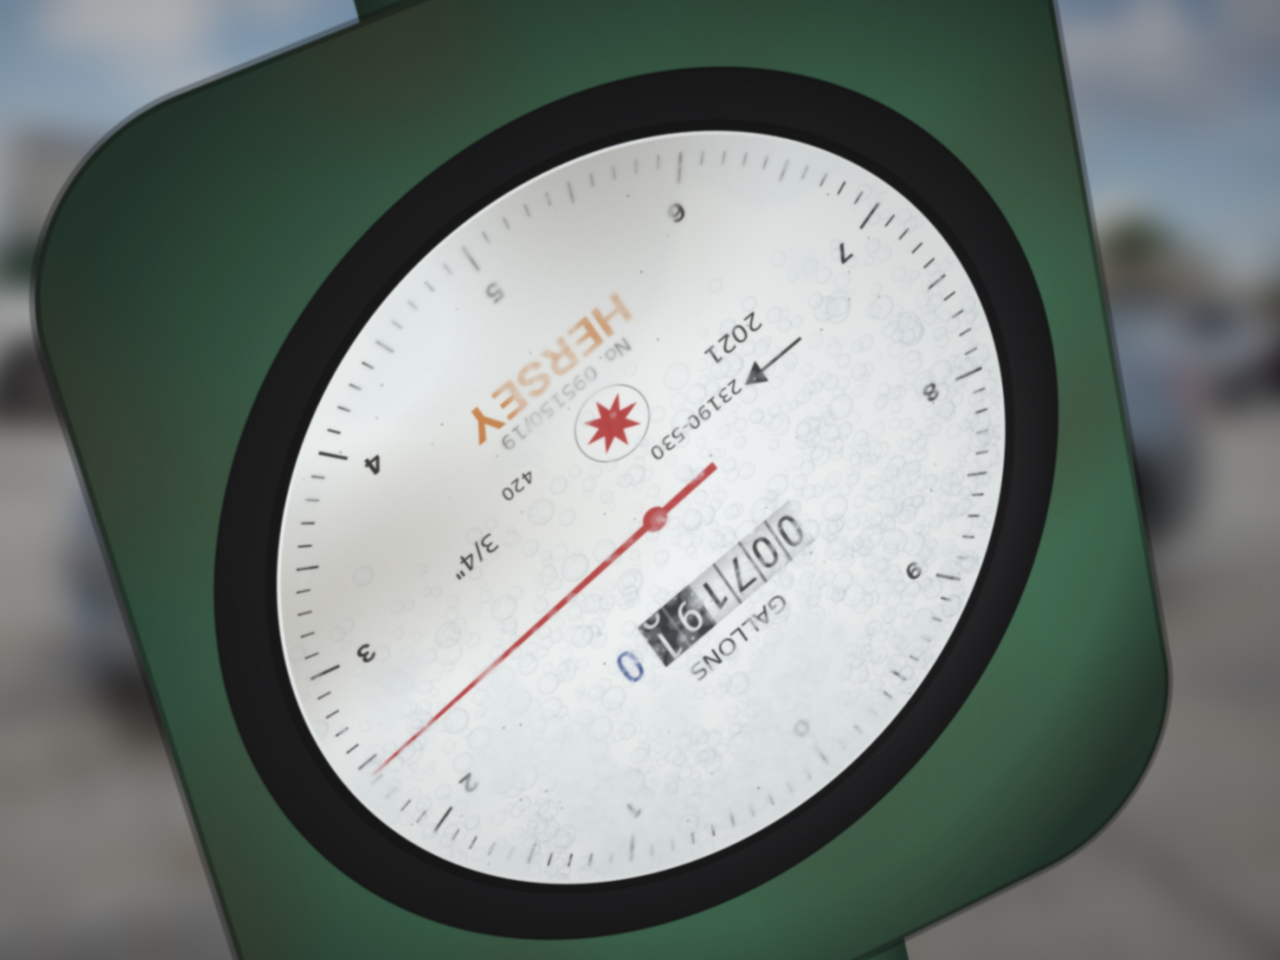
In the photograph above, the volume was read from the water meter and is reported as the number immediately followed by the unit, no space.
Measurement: 71912.4gal
